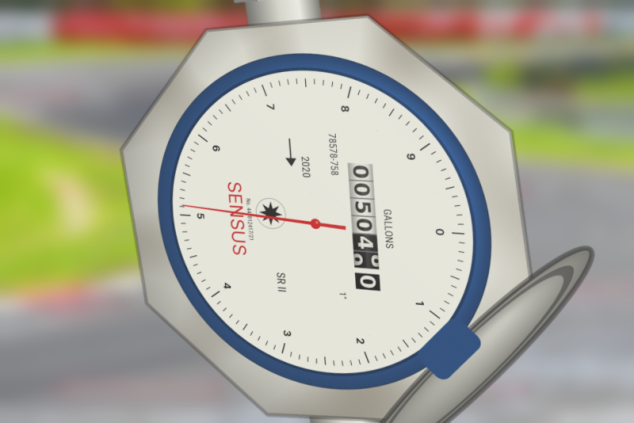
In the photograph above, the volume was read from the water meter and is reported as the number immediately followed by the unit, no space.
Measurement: 50485.1gal
